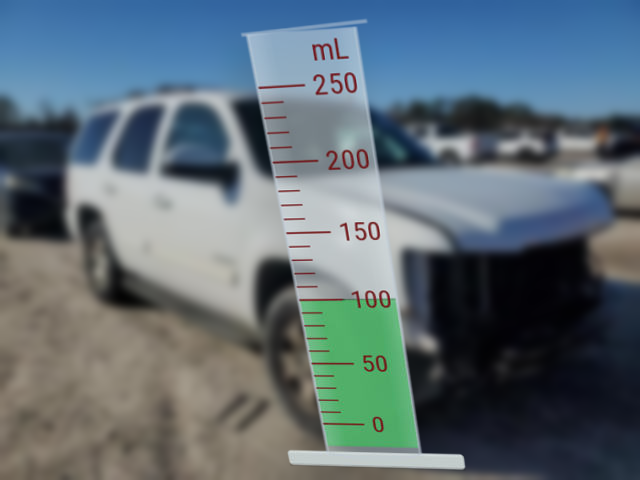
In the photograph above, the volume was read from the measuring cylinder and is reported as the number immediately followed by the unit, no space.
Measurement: 100mL
